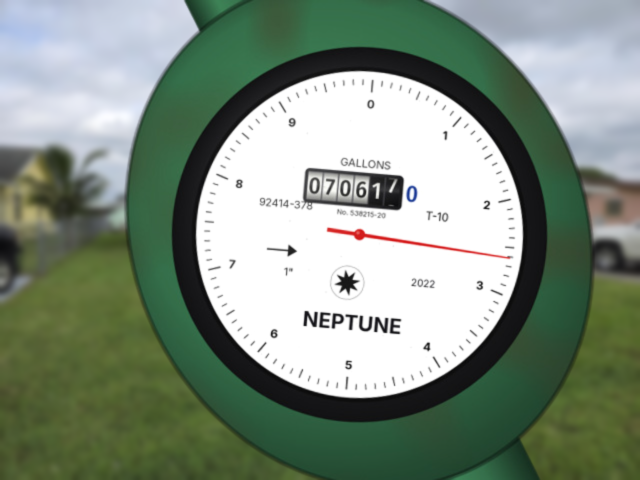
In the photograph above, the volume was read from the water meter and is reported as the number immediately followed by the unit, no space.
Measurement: 706172.6gal
